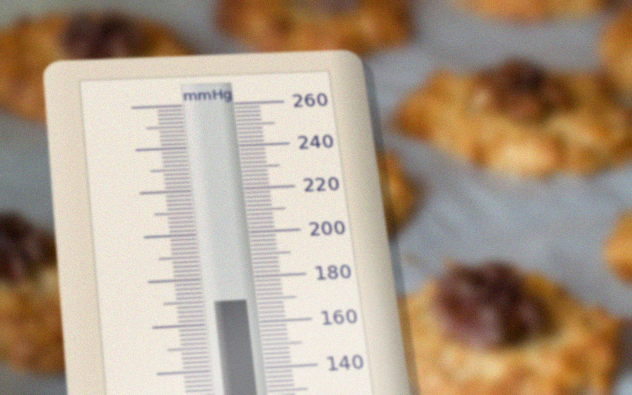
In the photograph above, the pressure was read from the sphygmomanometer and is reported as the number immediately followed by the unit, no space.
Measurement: 170mmHg
